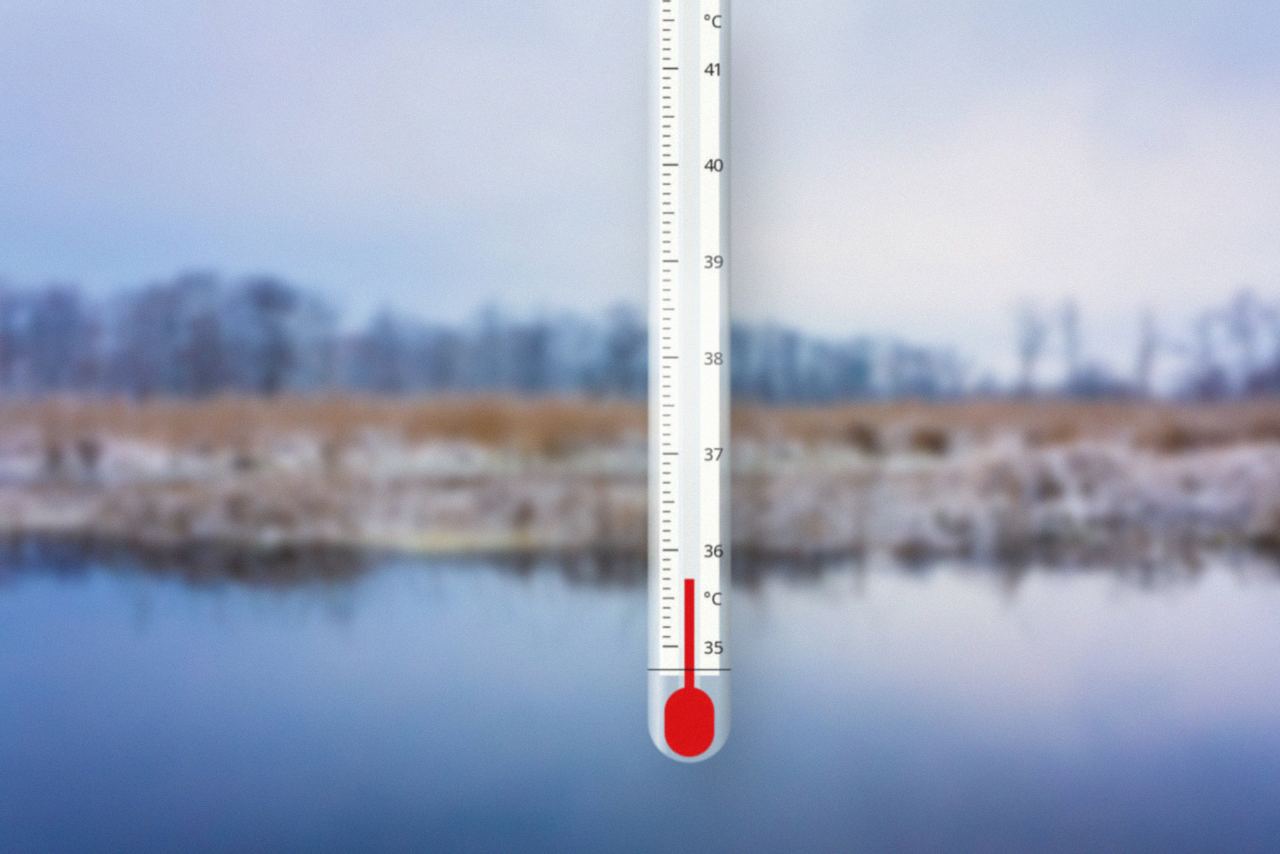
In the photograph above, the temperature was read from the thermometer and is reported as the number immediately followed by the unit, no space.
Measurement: 35.7°C
